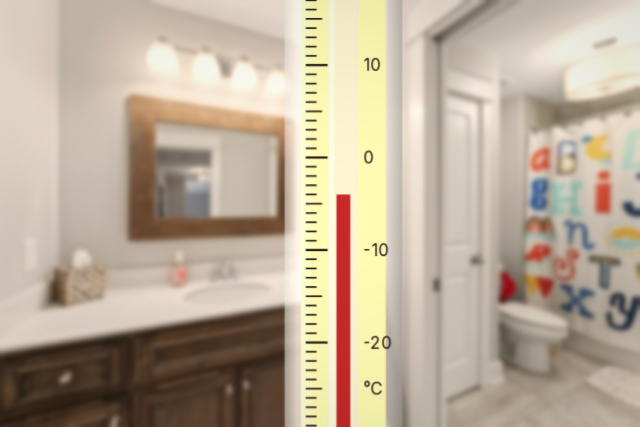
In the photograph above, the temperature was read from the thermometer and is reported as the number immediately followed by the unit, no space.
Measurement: -4°C
